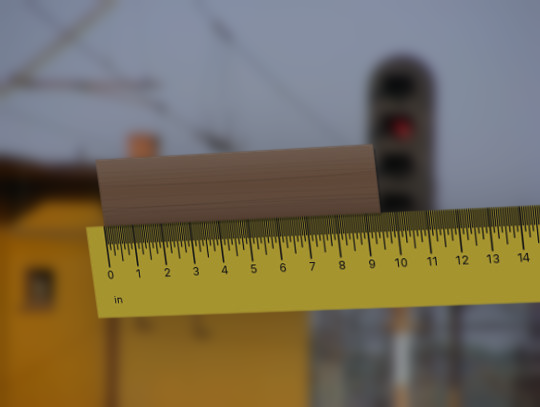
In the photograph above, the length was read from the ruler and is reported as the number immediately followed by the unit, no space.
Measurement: 9.5in
